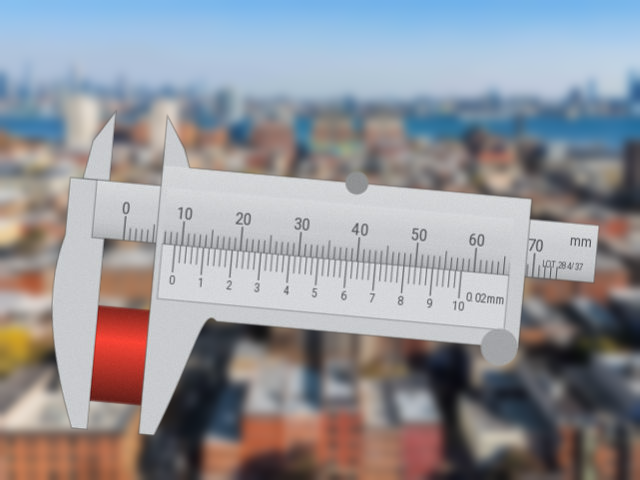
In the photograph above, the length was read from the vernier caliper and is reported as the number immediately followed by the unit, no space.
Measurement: 8.8mm
